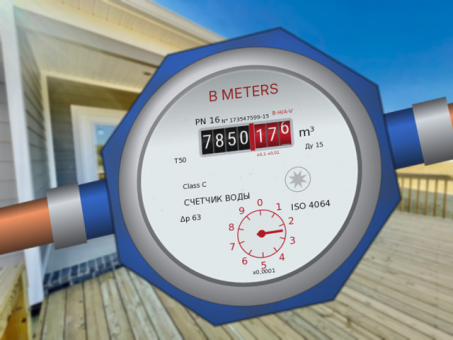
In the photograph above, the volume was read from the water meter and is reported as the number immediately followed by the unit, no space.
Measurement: 7850.1762m³
